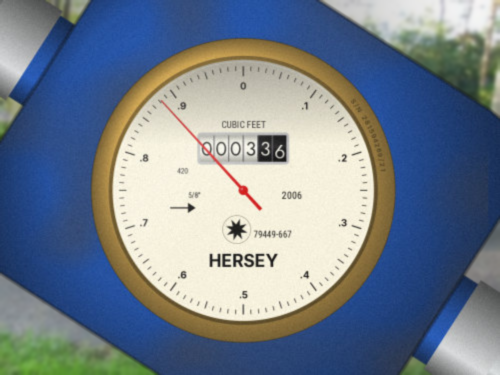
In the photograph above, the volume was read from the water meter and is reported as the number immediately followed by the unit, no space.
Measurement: 335.88ft³
